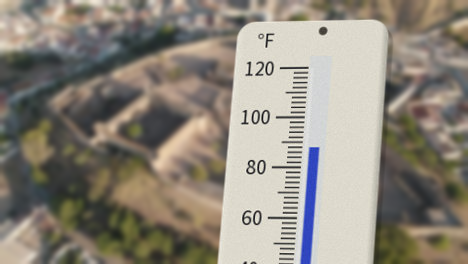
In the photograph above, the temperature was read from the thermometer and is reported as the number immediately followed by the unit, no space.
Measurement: 88°F
